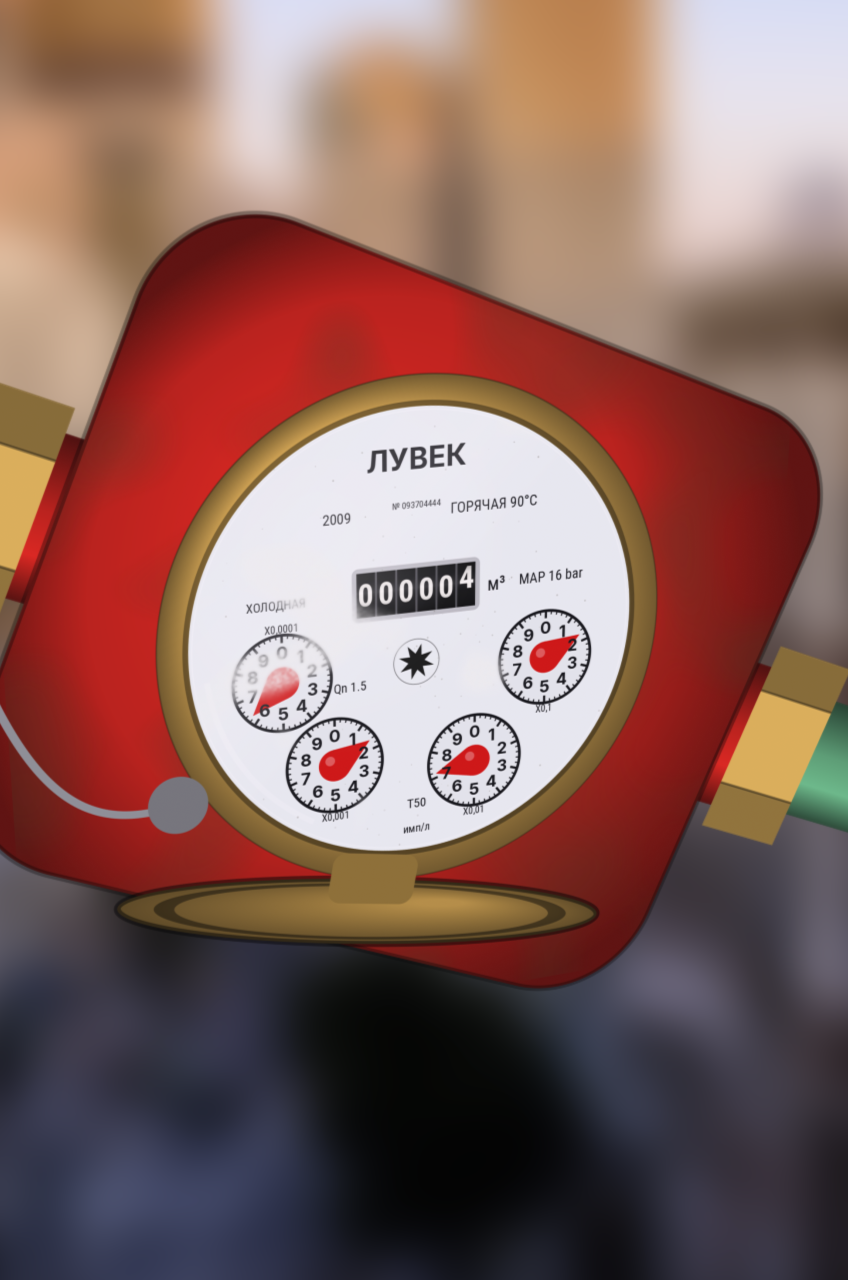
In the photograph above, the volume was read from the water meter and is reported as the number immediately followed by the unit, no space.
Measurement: 4.1716m³
